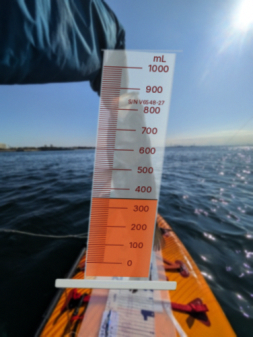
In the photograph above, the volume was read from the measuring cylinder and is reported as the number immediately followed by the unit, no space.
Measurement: 350mL
